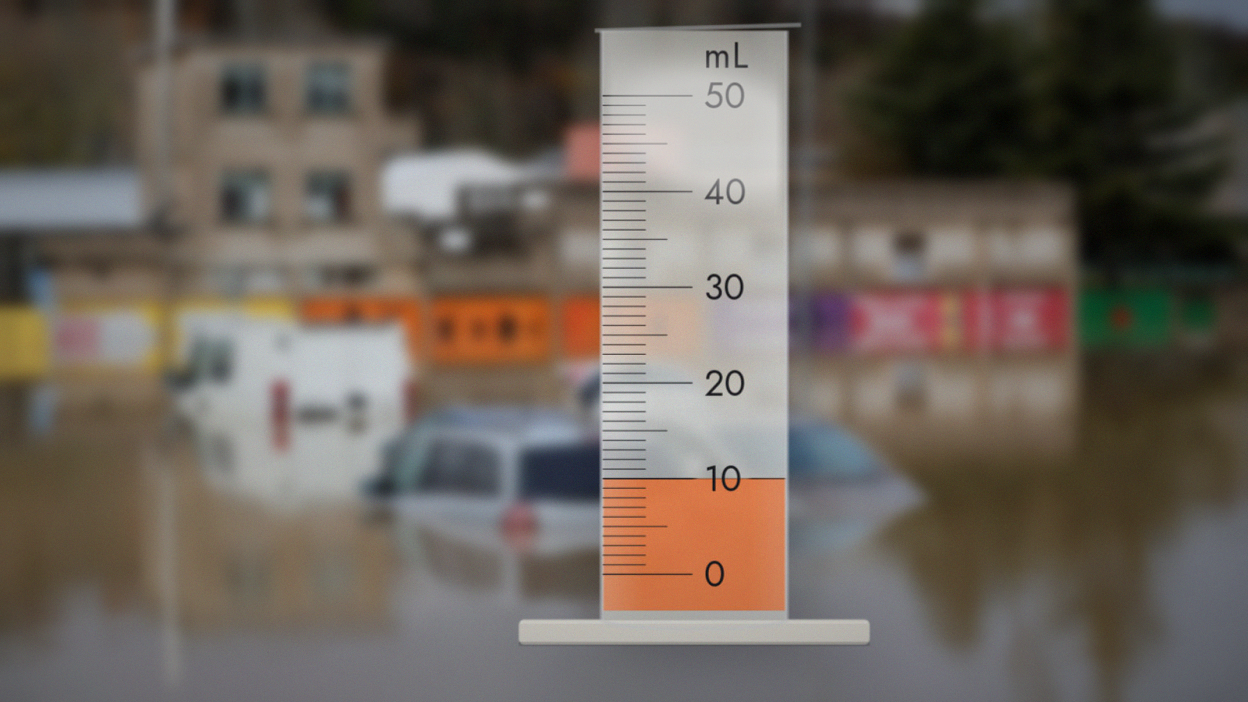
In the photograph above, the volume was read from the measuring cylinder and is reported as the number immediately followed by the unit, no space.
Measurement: 10mL
